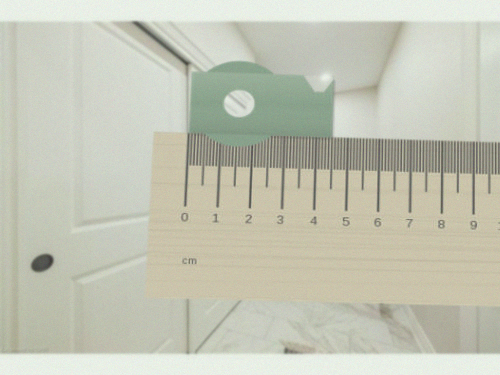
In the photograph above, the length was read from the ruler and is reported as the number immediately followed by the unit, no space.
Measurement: 4.5cm
